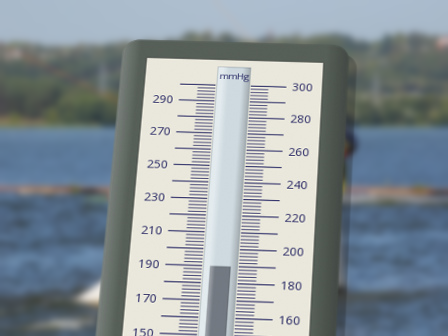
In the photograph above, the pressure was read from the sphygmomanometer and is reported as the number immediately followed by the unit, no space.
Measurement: 190mmHg
